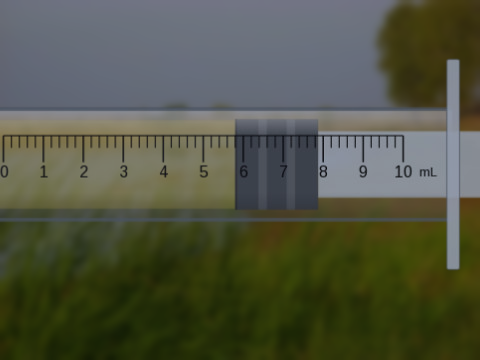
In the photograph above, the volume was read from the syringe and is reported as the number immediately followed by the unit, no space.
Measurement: 5.8mL
